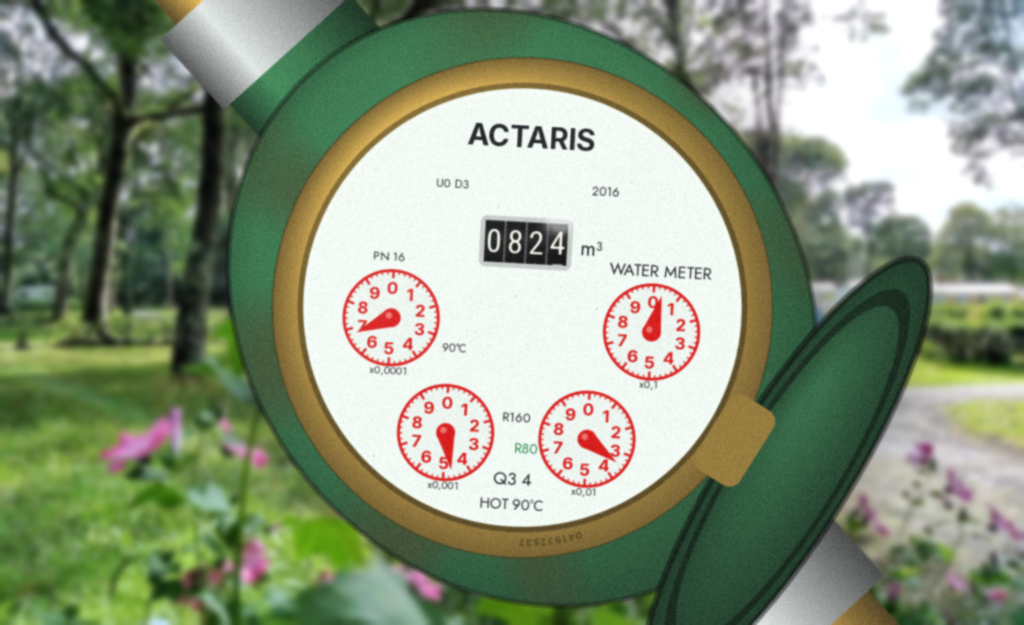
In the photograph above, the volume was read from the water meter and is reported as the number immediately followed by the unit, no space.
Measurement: 824.0346m³
